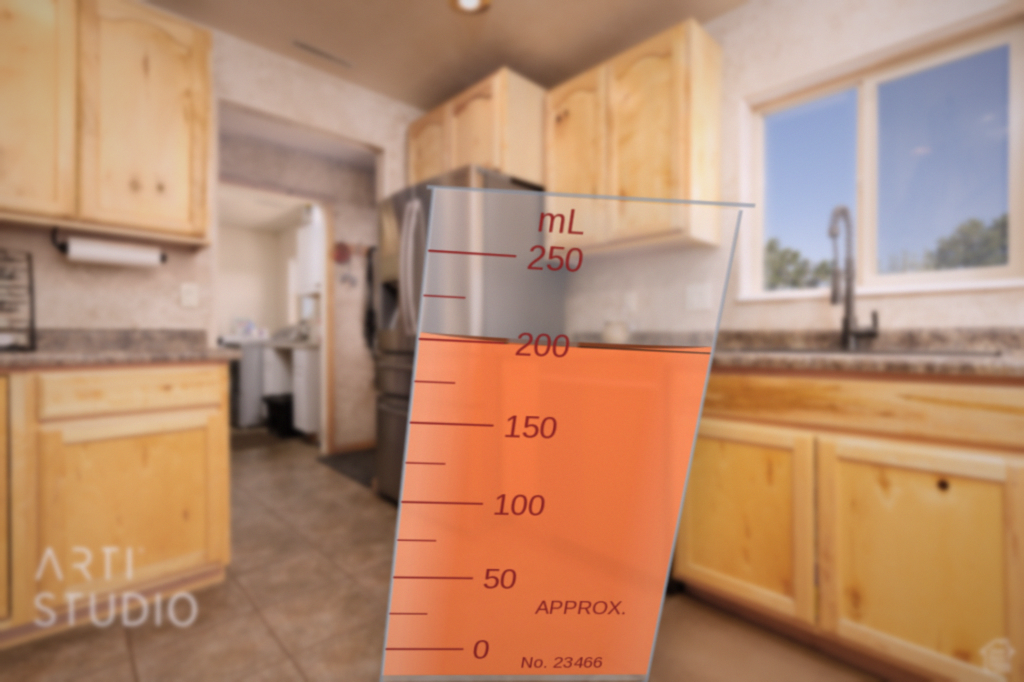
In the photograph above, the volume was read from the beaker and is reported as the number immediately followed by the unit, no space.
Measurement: 200mL
